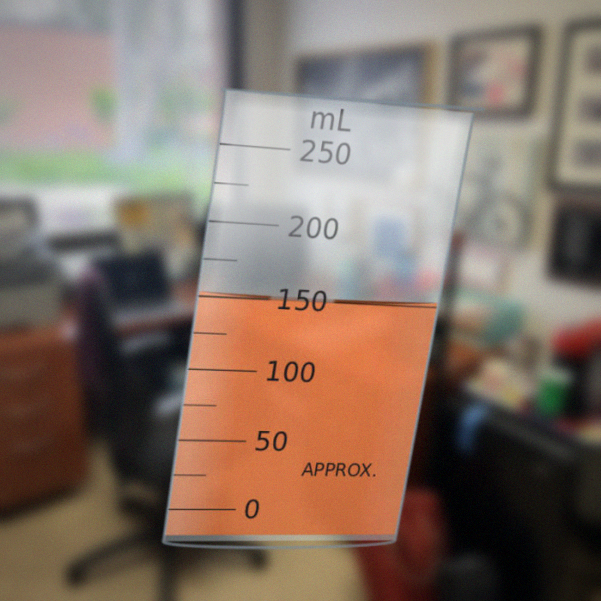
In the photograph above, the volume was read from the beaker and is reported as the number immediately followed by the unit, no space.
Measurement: 150mL
